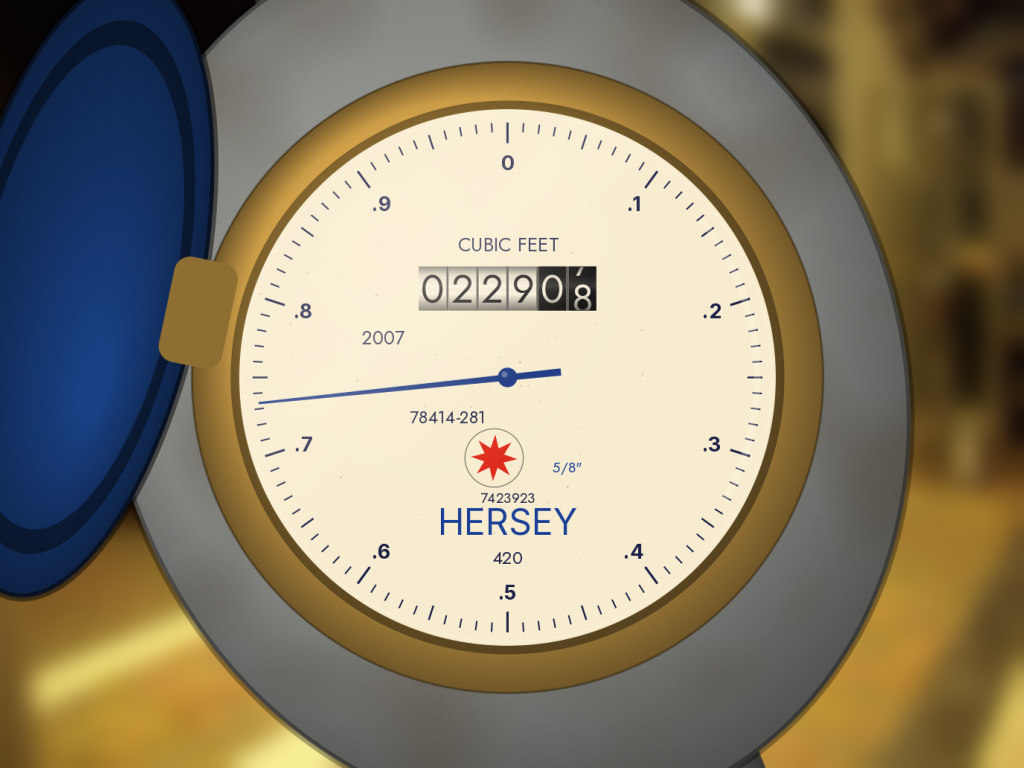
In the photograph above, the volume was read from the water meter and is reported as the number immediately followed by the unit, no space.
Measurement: 22907.73ft³
